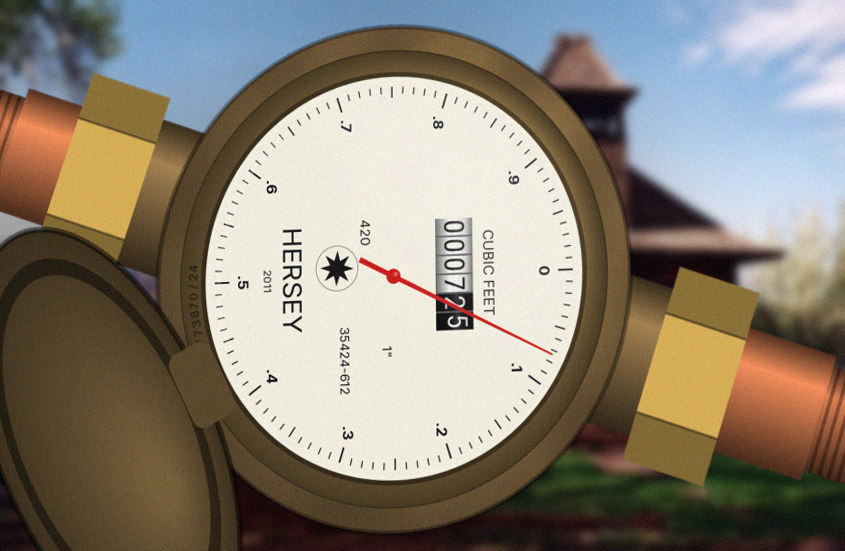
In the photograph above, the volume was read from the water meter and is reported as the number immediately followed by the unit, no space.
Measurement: 725.07ft³
